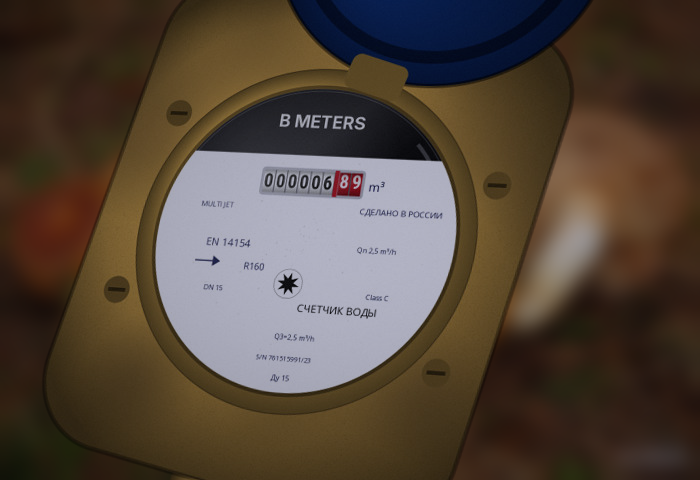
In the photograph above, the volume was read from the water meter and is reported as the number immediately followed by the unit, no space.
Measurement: 6.89m³
